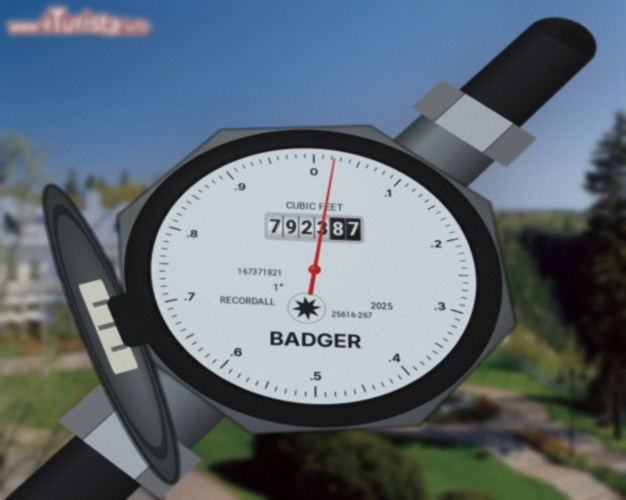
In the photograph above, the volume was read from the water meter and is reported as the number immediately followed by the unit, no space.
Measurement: 792387.02ft³
